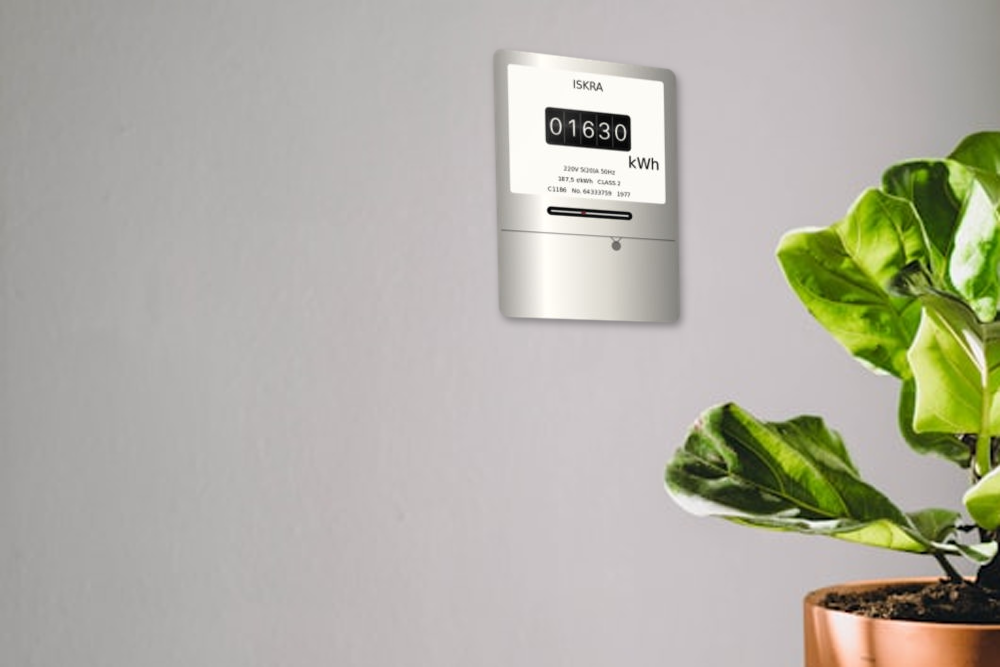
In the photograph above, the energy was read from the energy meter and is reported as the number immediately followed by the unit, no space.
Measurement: 1630kWh
